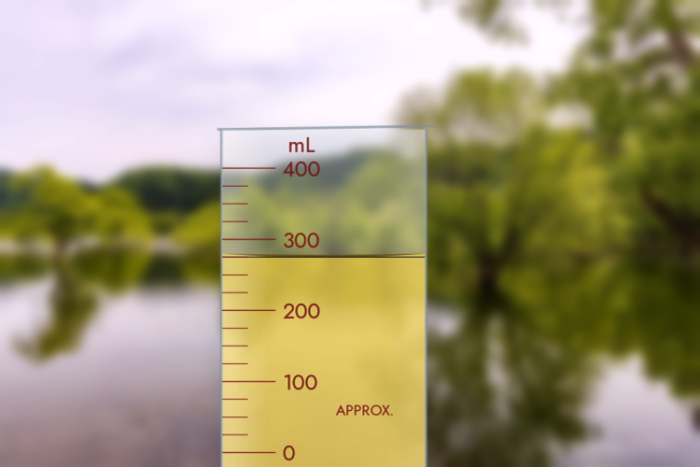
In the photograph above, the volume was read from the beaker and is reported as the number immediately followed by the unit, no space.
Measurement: 275mL
